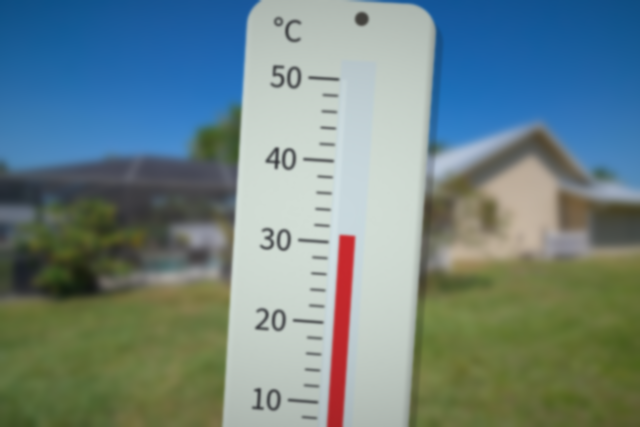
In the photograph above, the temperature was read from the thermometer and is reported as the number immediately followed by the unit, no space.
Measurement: 31°C
